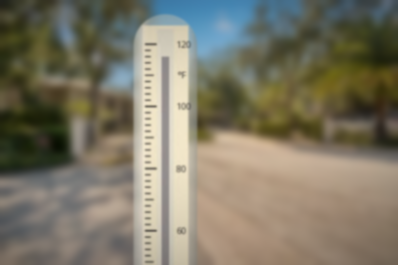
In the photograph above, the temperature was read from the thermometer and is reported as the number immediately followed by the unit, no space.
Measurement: 116°F
